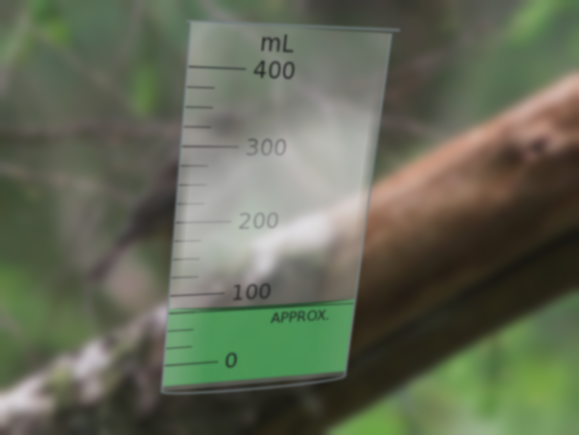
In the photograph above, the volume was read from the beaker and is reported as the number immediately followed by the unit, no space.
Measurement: 75mL
